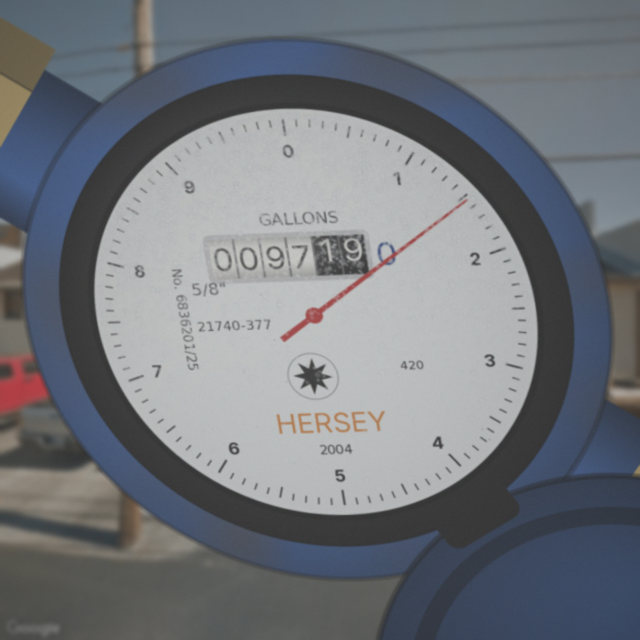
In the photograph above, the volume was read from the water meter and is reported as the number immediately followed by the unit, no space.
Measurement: 97191.5gal
